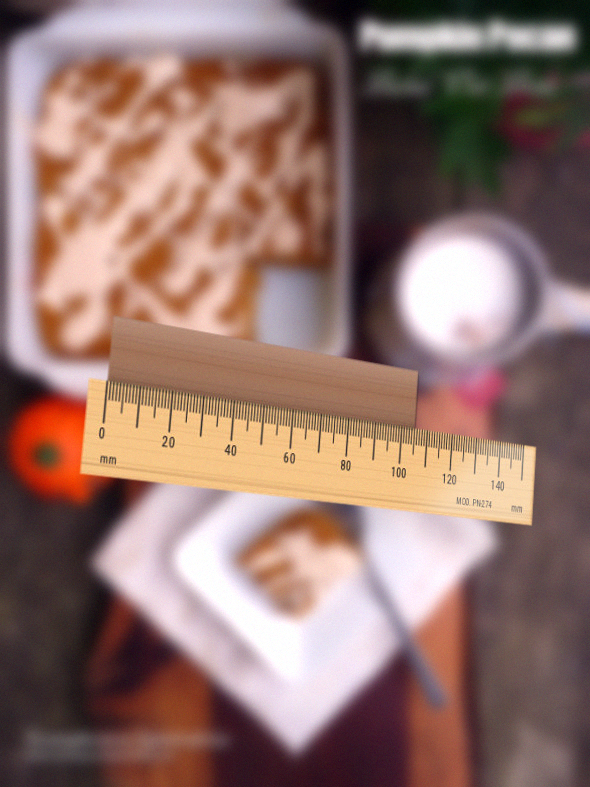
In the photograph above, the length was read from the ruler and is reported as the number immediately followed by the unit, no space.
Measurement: 105mm
